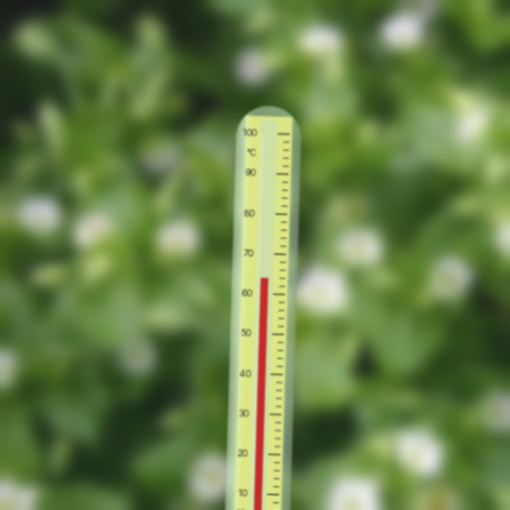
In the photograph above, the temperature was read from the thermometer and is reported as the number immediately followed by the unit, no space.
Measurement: 64°C
